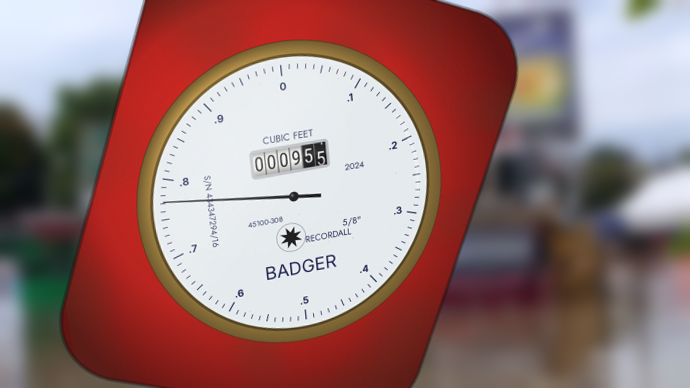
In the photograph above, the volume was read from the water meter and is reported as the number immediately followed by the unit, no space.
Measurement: 954.77ft³
